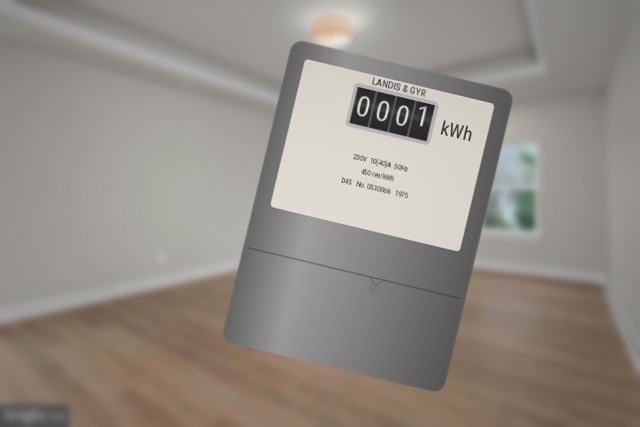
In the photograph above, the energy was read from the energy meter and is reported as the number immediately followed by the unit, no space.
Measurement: 1kWh
